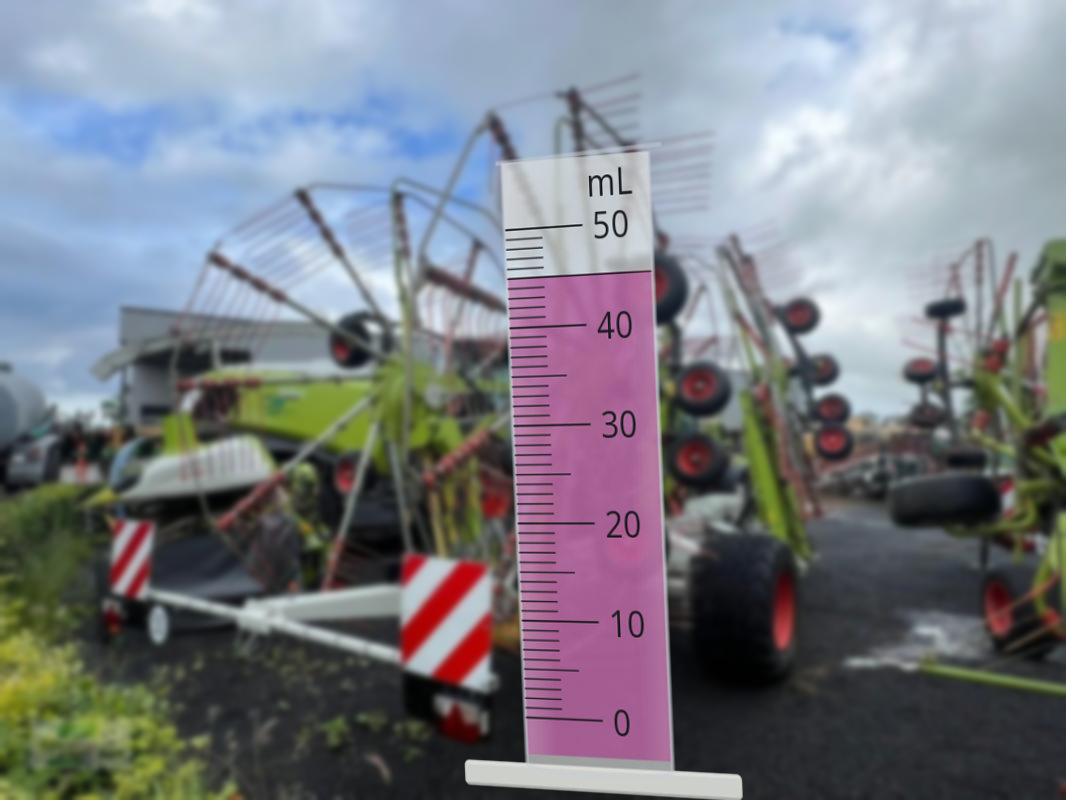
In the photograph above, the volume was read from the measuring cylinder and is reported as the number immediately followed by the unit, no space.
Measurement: 45mL
